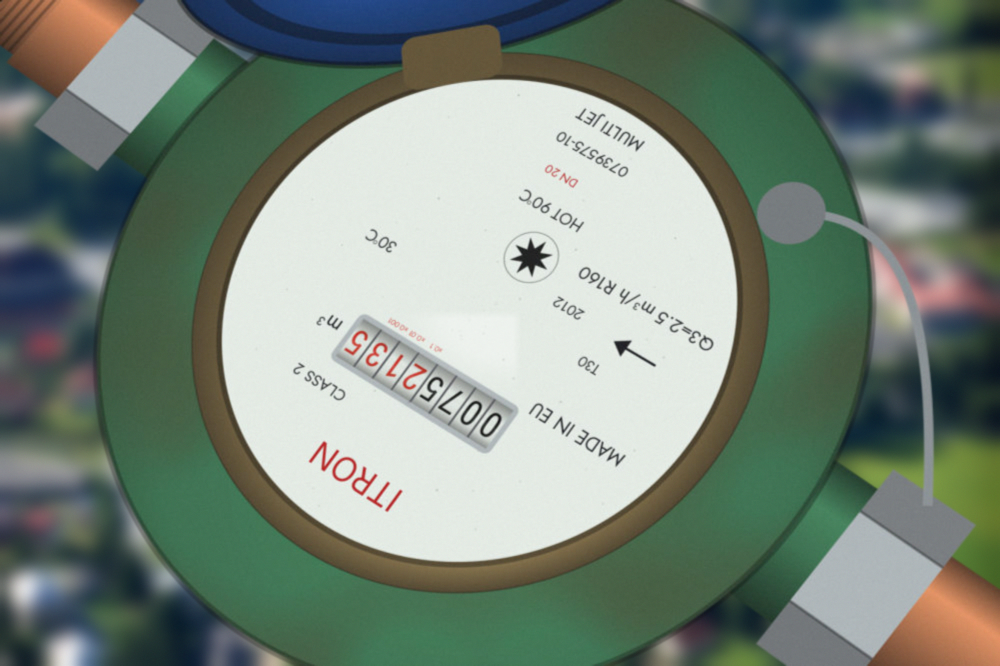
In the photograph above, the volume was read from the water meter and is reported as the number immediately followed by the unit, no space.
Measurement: 75.2135m³
